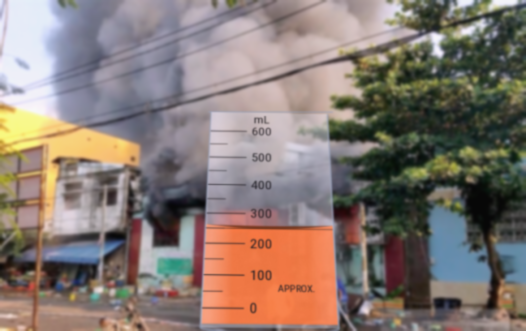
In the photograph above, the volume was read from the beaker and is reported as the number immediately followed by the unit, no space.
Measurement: 250mL
